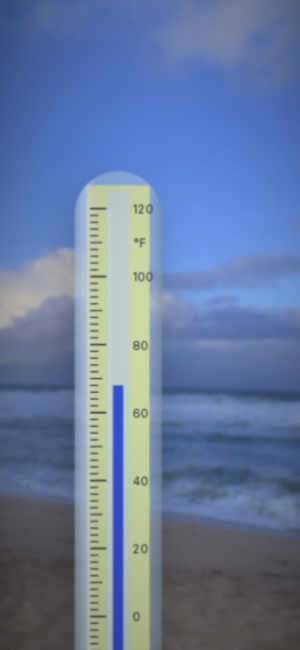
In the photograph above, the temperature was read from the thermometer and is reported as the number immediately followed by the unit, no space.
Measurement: 68°F
